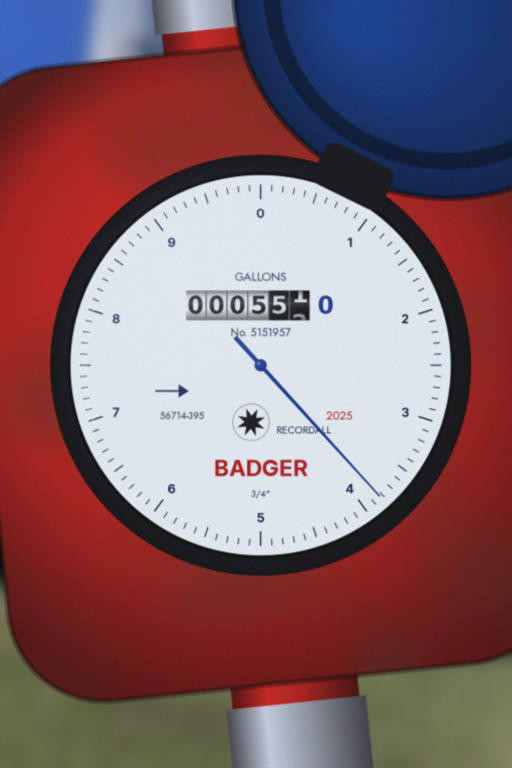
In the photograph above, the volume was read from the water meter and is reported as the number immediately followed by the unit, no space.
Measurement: 5513.8gal
